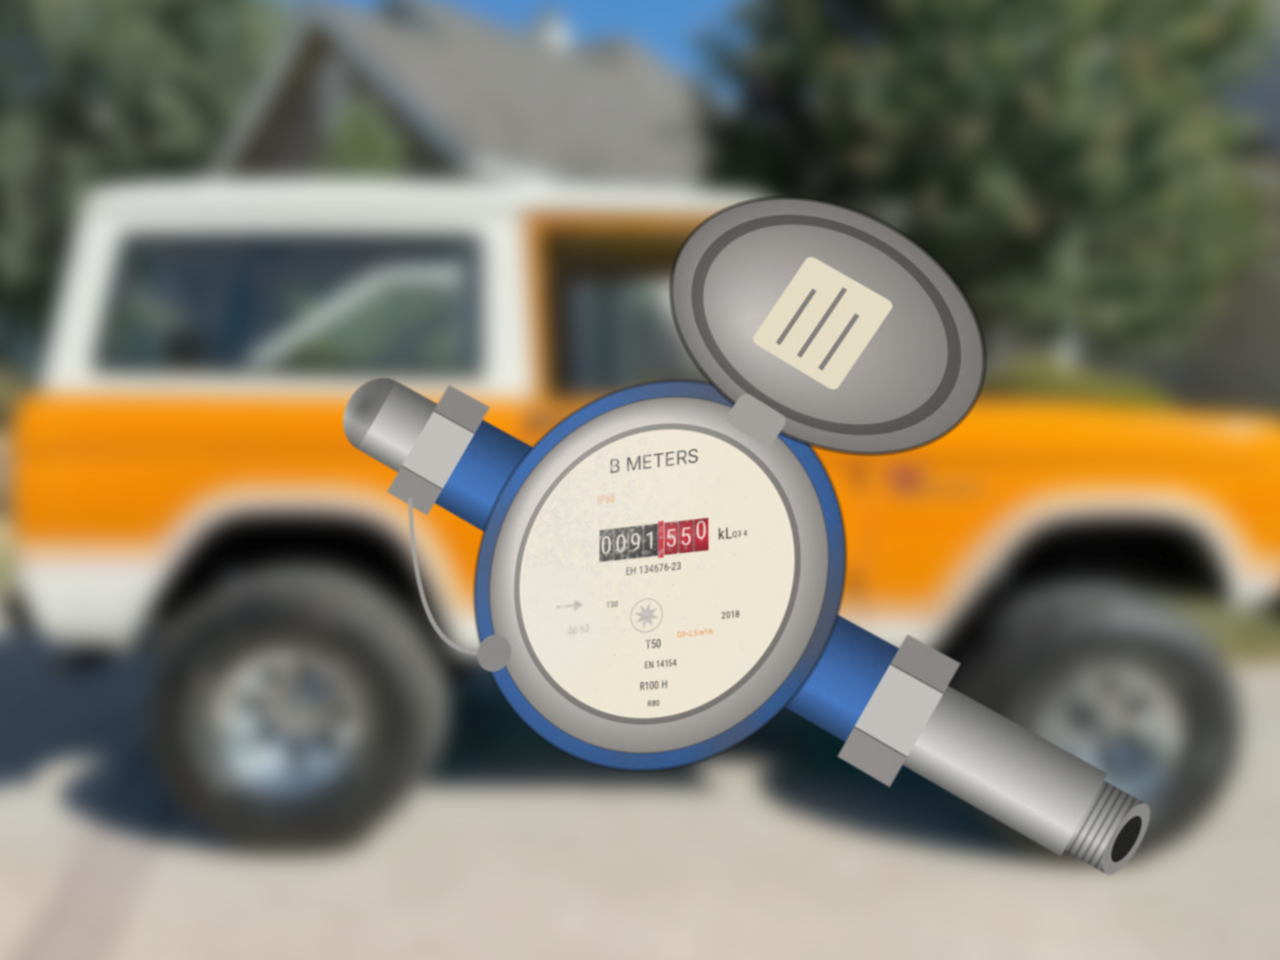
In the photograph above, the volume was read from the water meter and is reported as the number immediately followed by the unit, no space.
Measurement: 91.550kL
